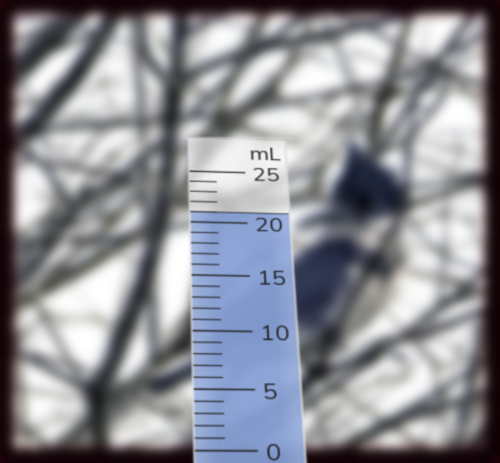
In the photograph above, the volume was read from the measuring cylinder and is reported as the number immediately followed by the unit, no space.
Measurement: 21mL
